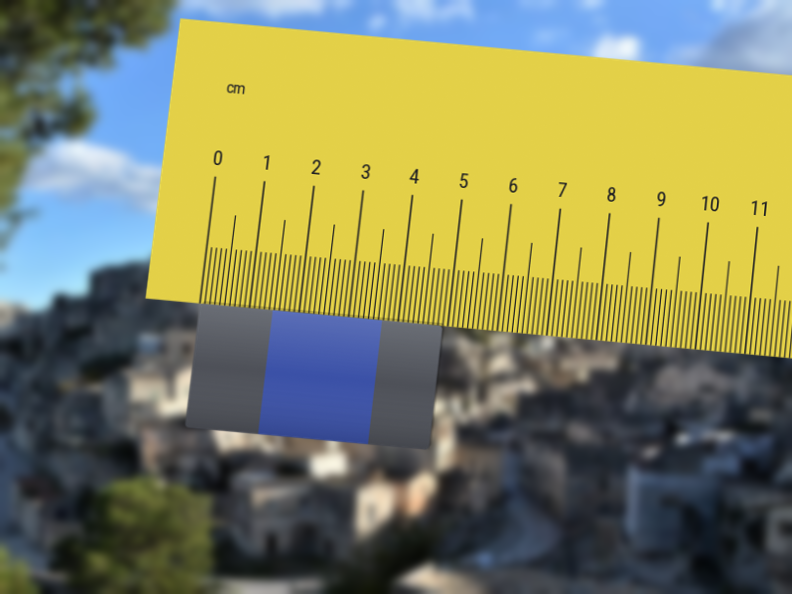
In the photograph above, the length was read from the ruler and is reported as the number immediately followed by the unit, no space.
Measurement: 4.9cm
